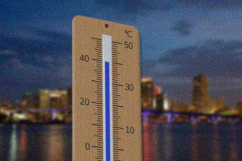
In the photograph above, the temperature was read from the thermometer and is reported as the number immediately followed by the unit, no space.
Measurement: 40°C
